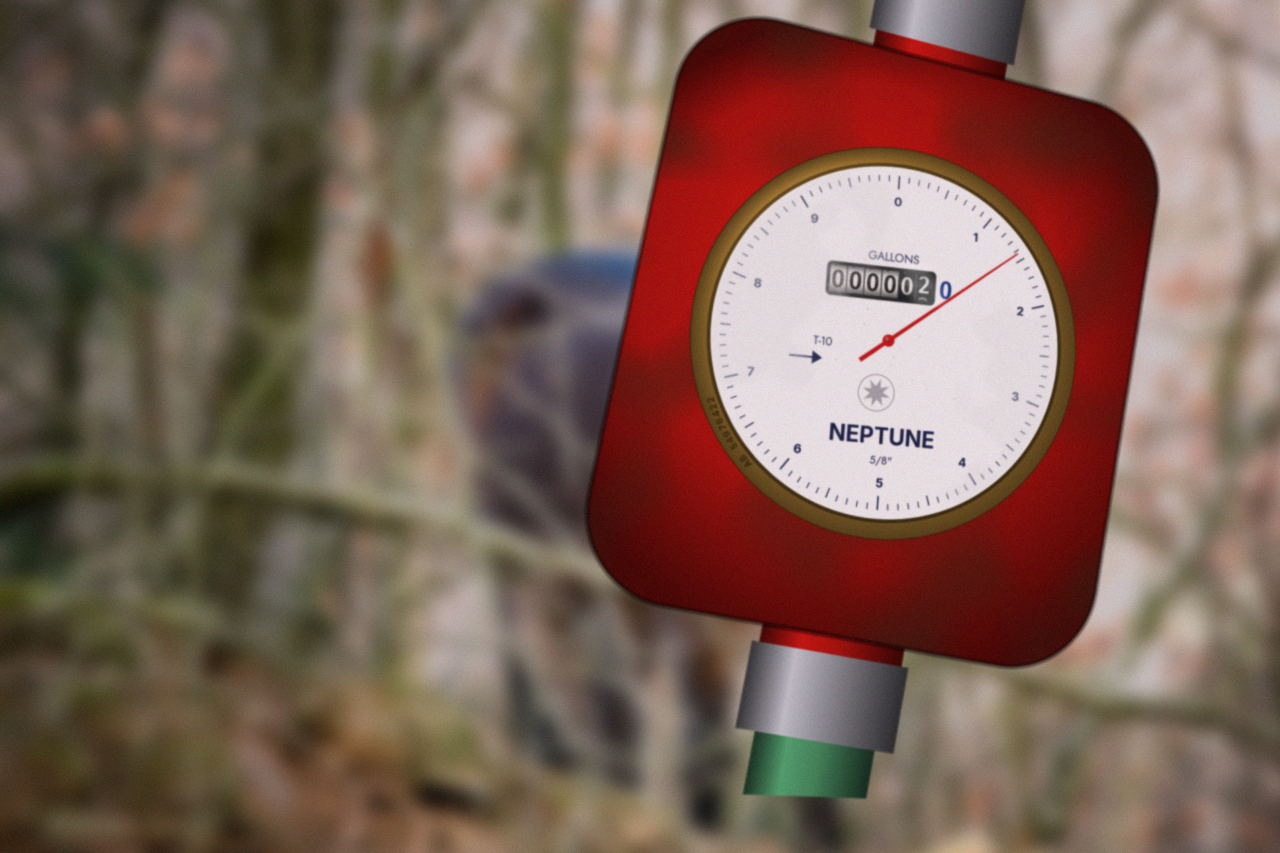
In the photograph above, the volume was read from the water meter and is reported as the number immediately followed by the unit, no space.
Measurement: 21.4gal
